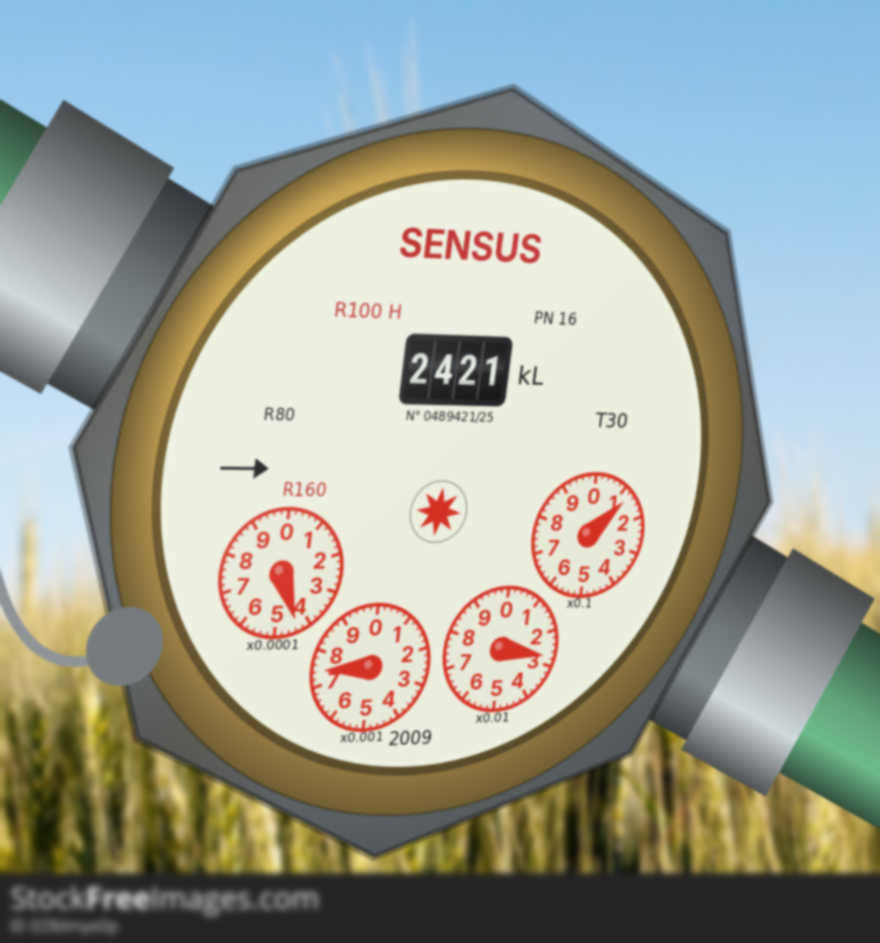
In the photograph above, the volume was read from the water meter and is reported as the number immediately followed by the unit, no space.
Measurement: 2421.1274kL
